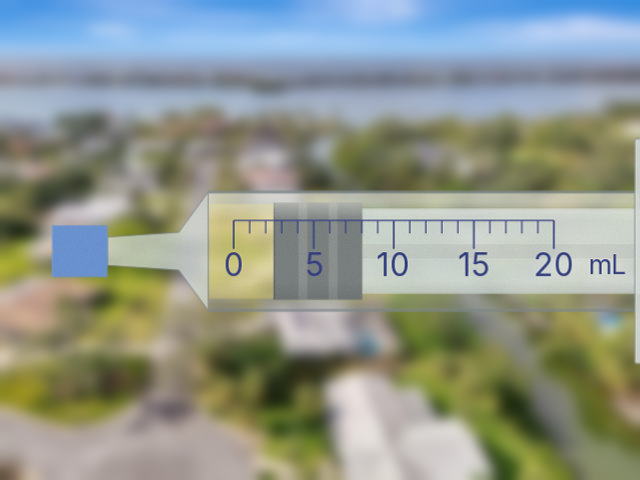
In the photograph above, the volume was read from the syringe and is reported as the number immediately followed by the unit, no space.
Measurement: 2.5mL
